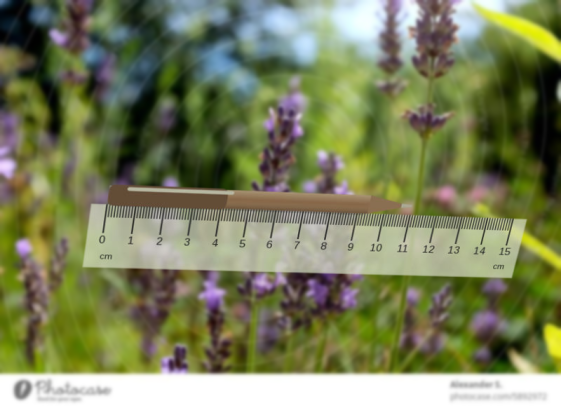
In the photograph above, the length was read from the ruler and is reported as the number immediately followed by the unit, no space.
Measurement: 11cm
